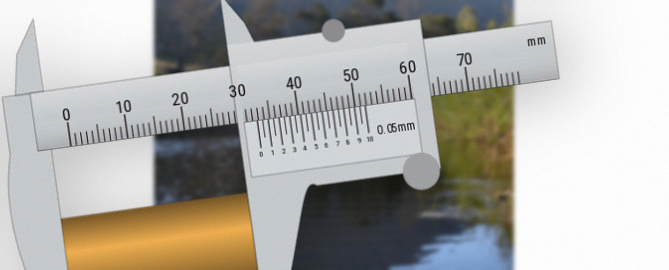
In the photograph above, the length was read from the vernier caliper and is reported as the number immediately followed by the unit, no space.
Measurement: 32.8mm
